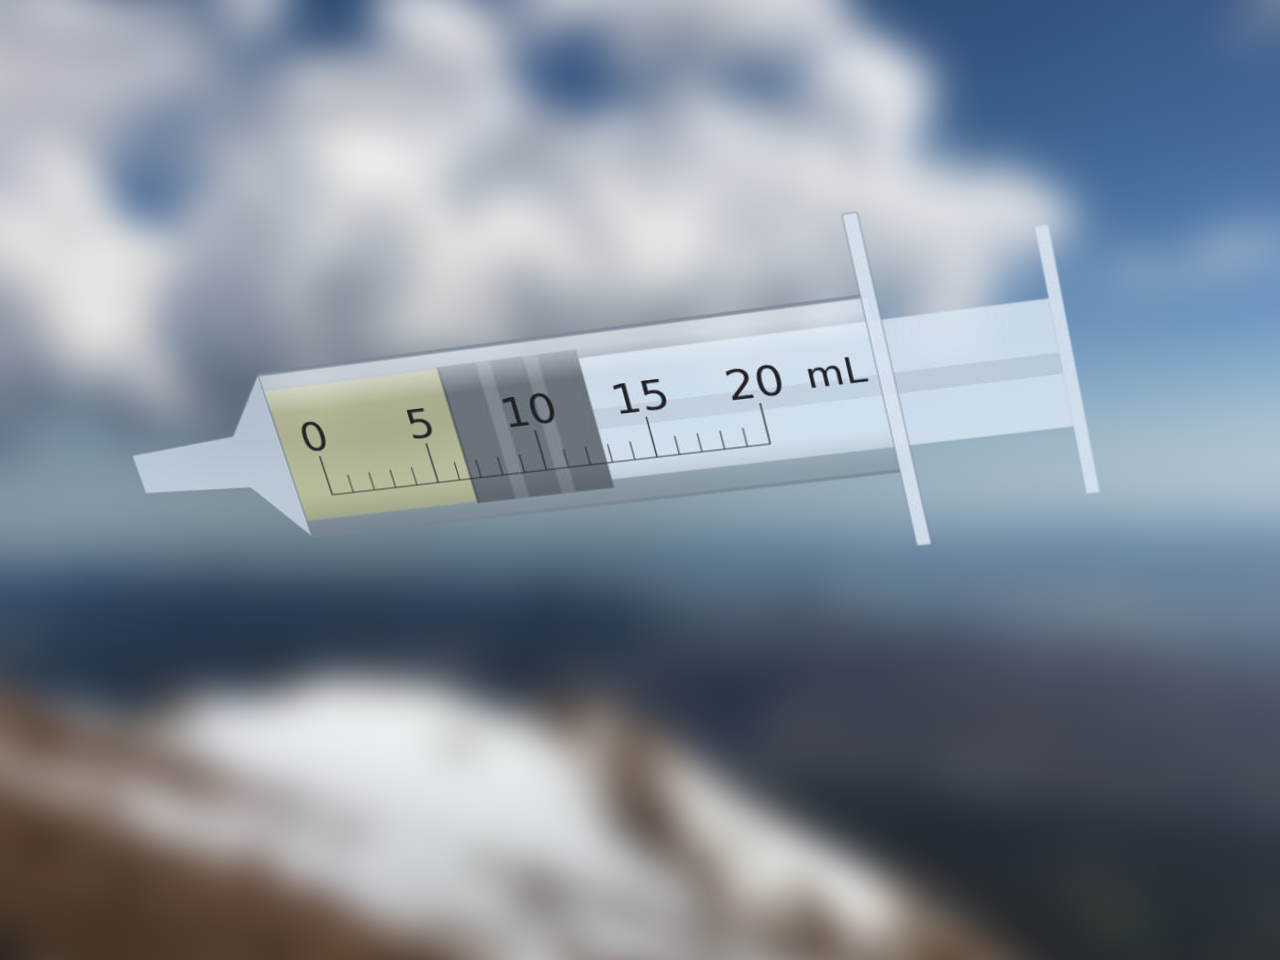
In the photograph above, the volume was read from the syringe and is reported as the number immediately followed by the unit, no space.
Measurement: 6.5mL
